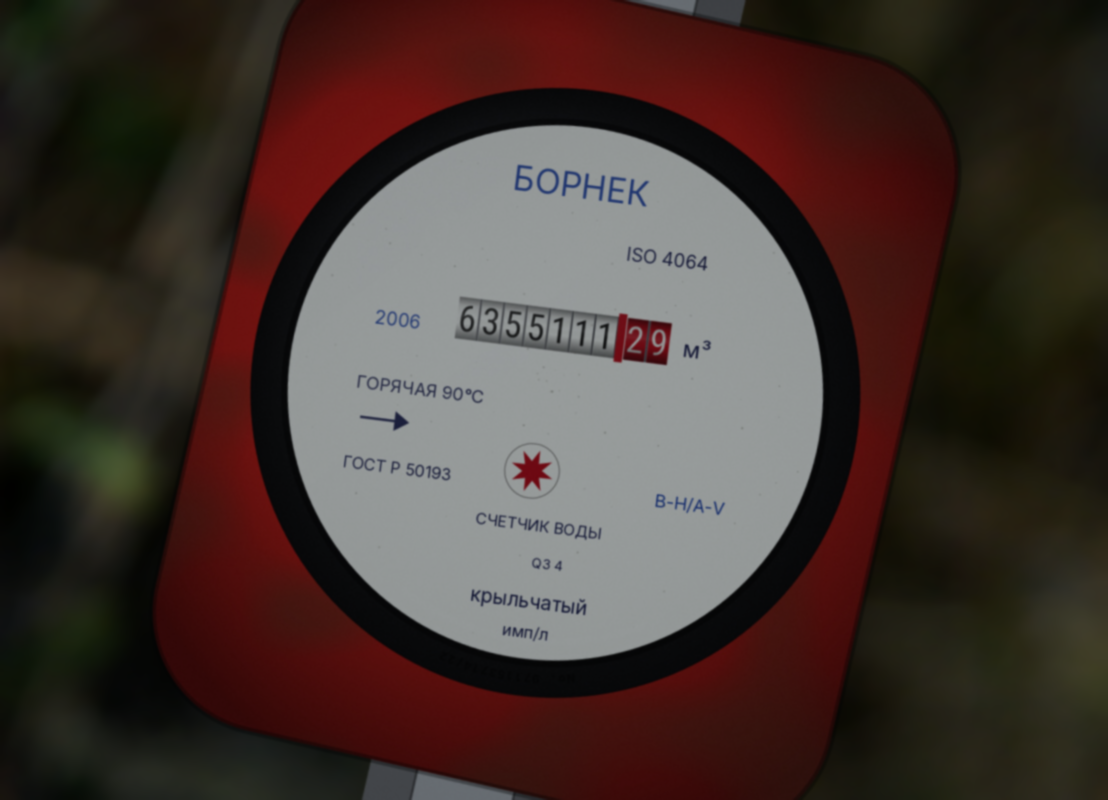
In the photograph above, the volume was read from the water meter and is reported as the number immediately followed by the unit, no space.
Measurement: 6355111.29m³
